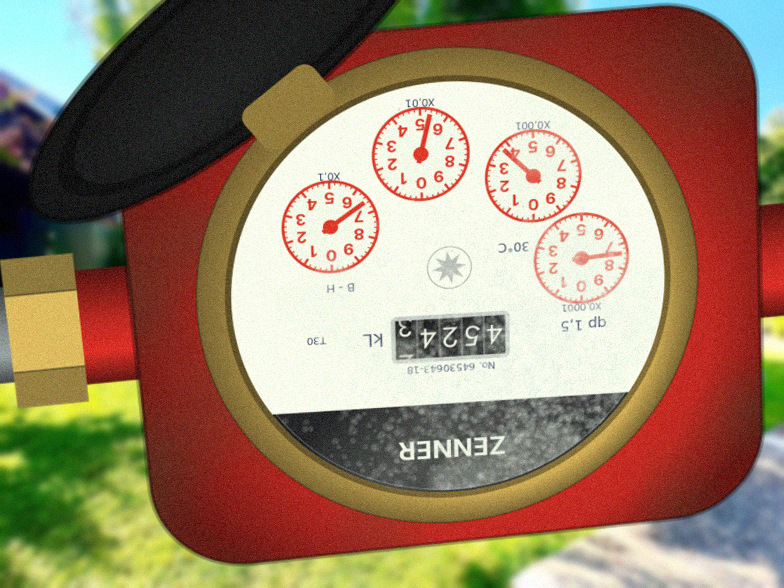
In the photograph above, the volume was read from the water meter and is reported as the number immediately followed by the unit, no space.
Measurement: 45242.6537kL
